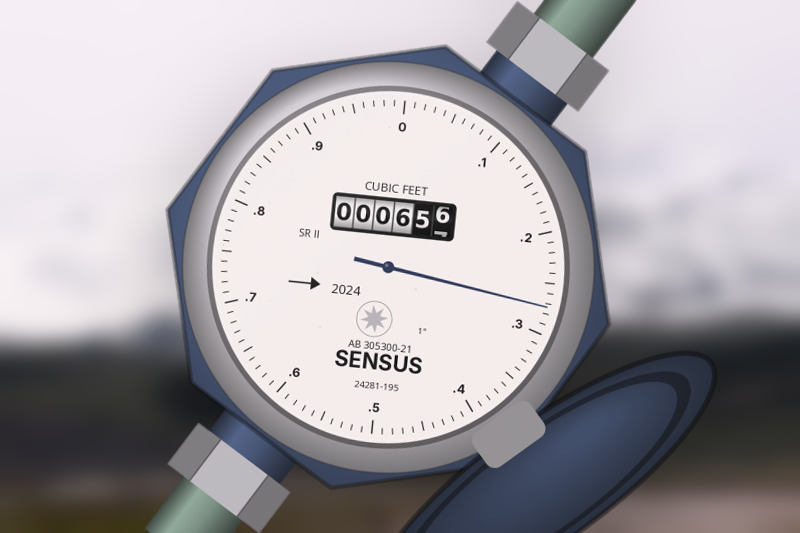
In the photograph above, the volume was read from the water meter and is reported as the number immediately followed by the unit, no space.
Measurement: 656.27ft³
